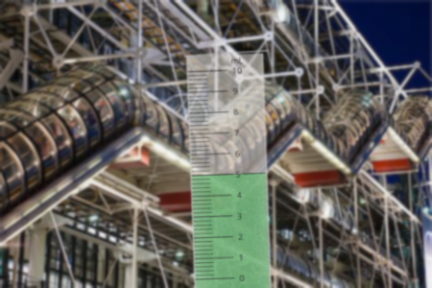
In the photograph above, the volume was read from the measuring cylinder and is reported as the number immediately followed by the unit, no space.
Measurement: 5mL
